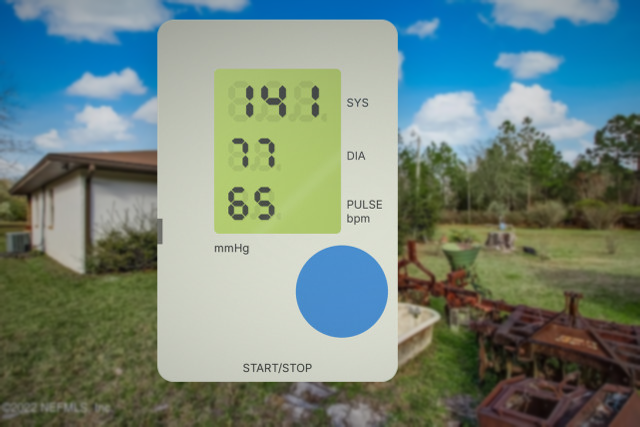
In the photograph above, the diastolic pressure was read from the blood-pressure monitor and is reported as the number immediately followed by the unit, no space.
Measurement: 77mmHg
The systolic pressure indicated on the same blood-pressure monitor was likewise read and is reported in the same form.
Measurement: 141mmHg
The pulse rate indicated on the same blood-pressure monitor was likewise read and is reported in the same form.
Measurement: 65bpm
